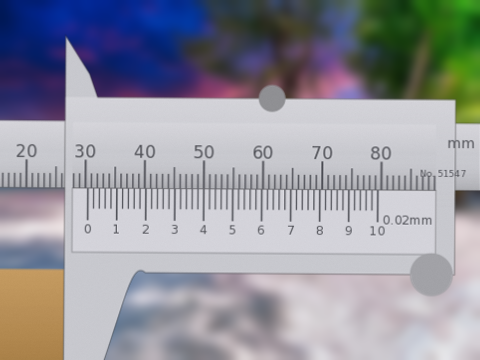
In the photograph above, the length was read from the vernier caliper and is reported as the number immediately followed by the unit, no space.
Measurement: 30.4mm
